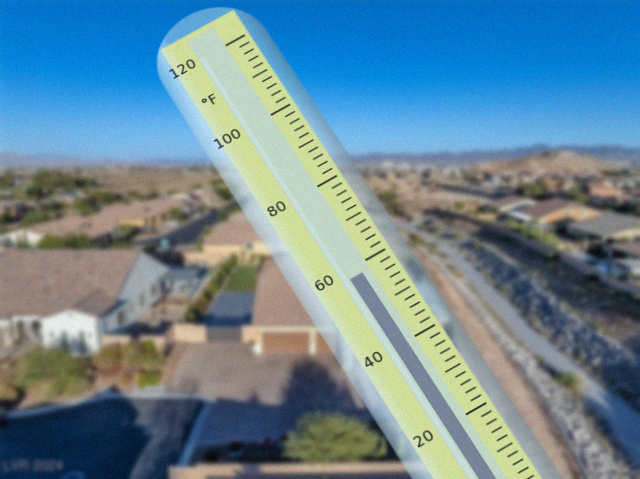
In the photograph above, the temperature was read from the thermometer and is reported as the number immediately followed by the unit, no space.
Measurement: 58°F
